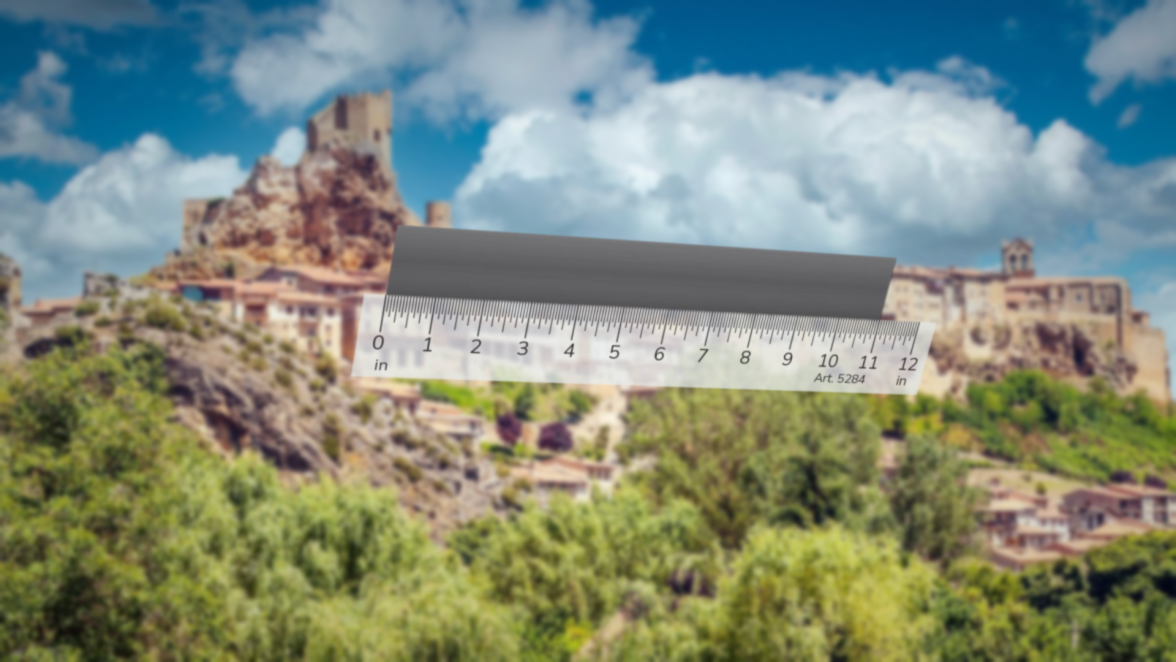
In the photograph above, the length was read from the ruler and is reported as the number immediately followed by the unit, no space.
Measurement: 11in
